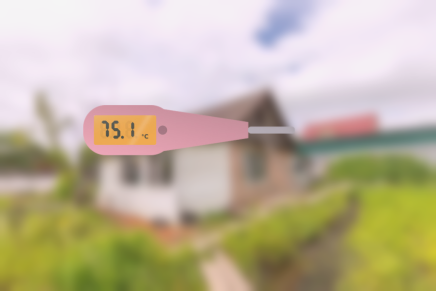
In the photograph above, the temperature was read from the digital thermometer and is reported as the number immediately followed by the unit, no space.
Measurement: 75.1°C
